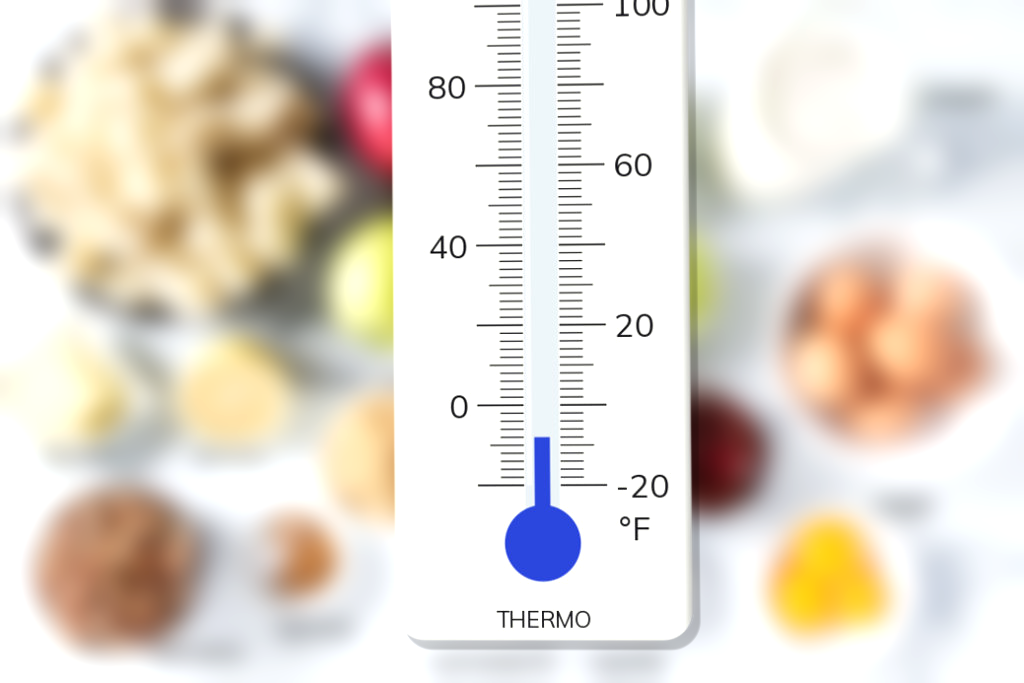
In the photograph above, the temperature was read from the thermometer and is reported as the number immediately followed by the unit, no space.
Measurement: -8°F
